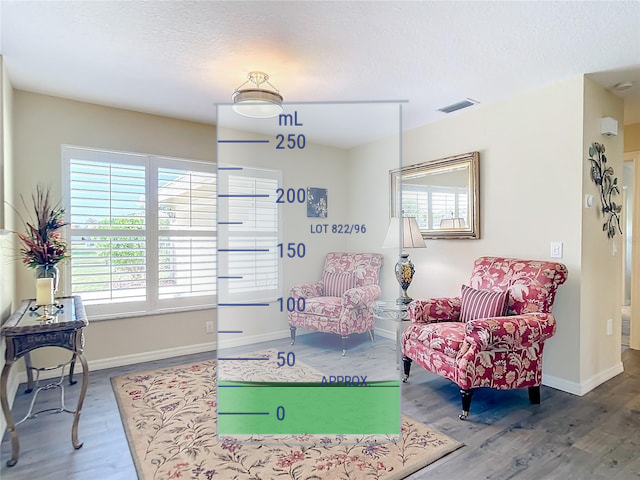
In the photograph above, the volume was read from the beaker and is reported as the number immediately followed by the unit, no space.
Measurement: 25mL
